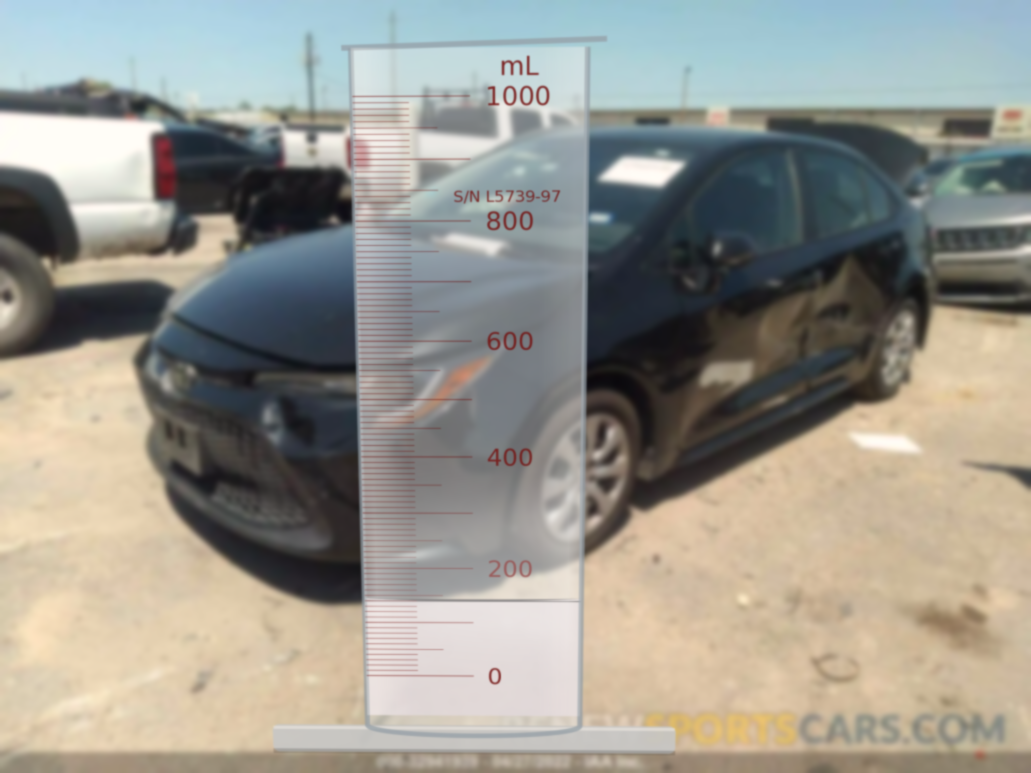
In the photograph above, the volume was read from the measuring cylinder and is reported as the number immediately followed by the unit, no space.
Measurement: 140mL
